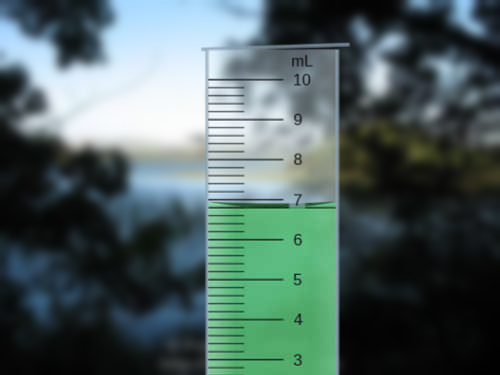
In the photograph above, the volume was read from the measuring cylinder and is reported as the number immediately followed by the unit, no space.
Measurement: 6.8mL
